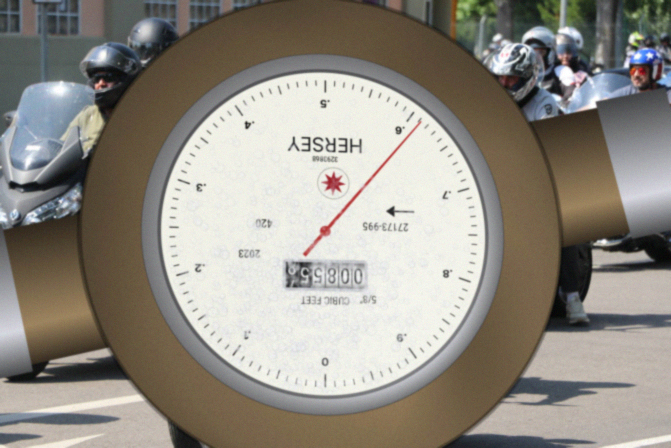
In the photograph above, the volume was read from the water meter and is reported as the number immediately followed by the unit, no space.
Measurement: 8557.61ft³
